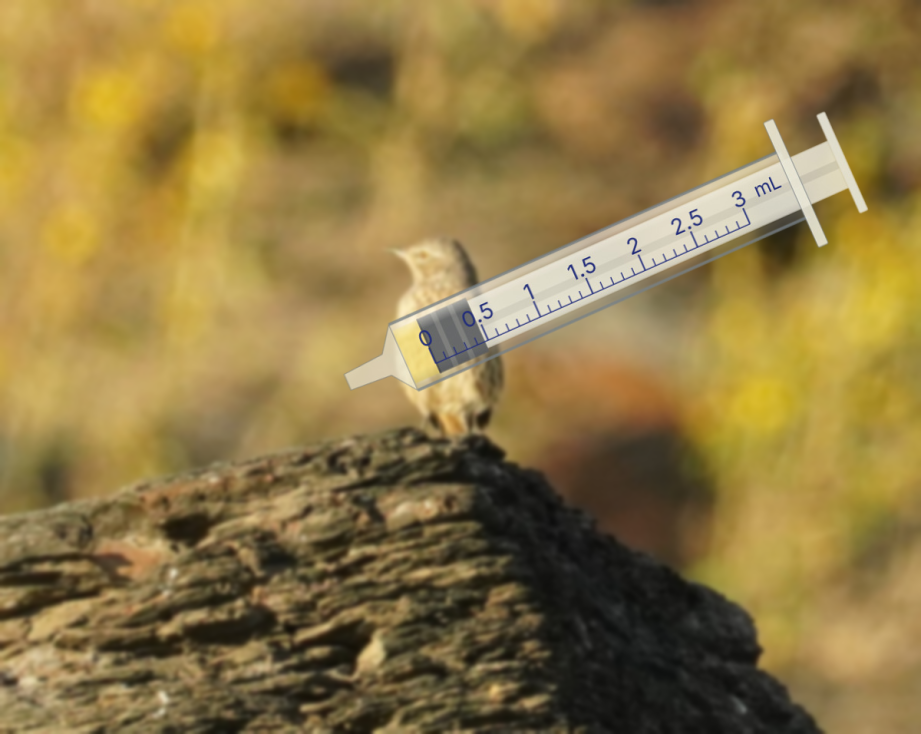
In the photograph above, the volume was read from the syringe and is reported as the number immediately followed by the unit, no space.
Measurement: 0mL
